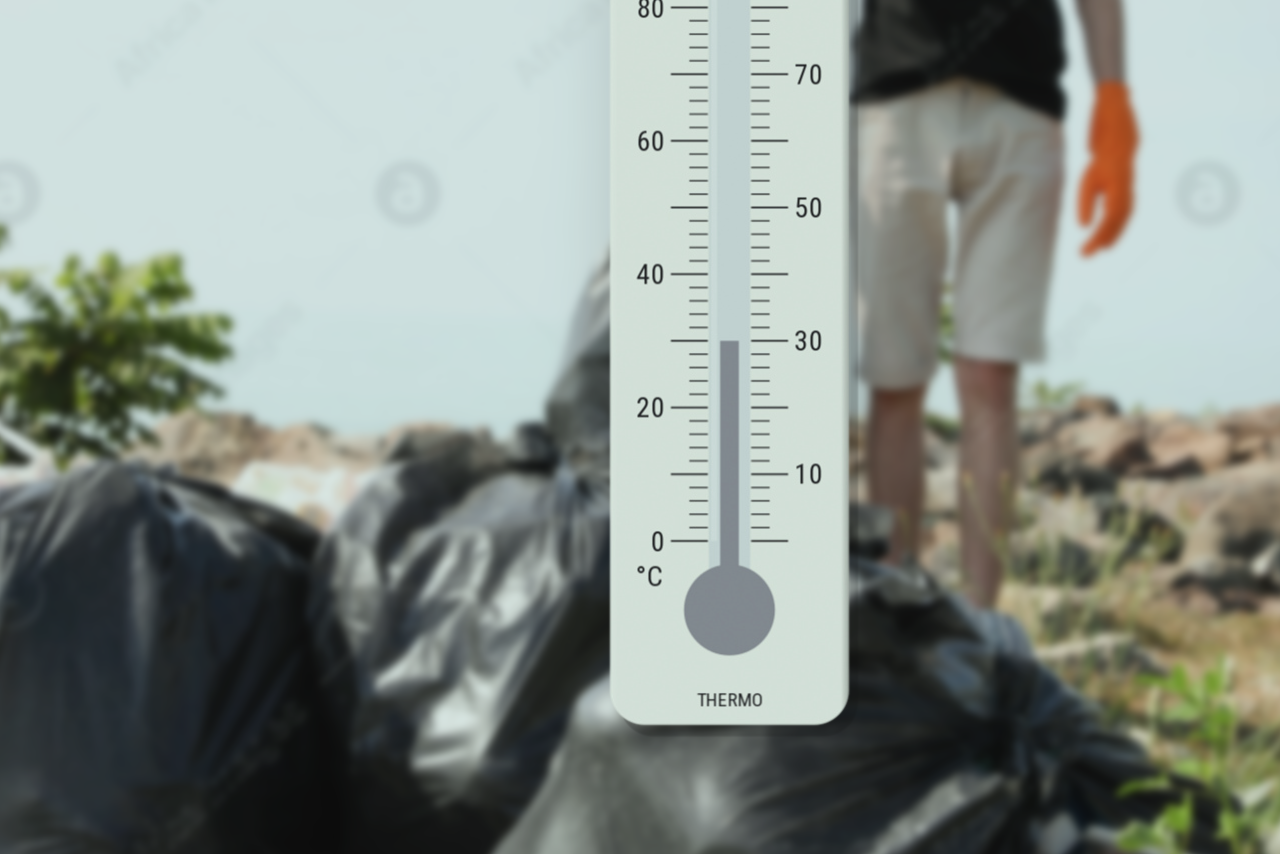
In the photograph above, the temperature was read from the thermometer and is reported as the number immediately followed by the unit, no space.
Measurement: 30°C
